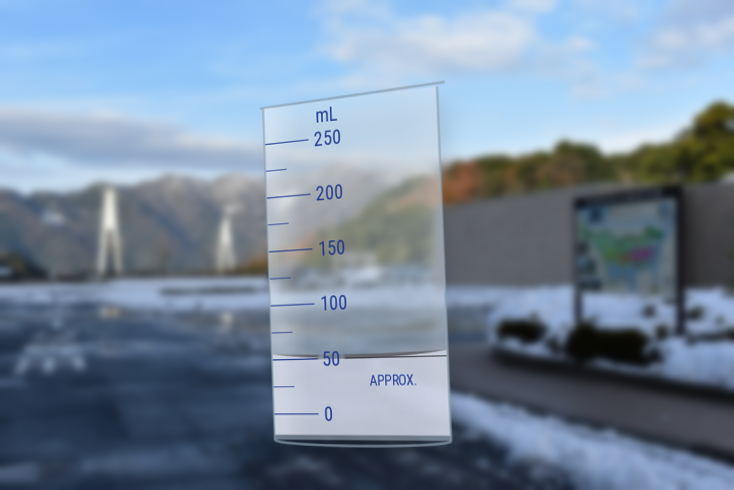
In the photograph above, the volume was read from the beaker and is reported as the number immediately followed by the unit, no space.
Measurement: 50mL
